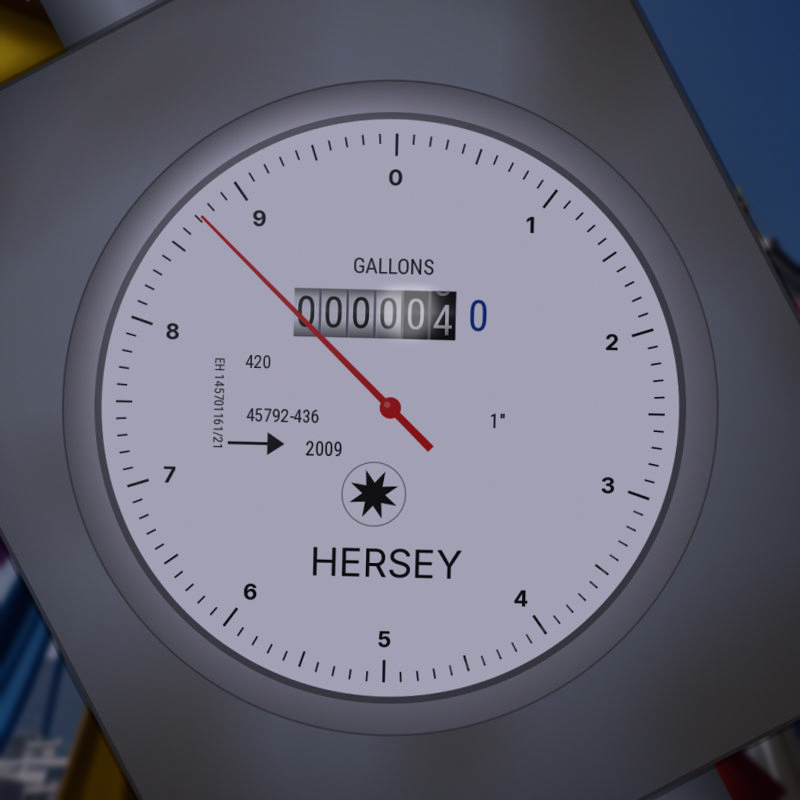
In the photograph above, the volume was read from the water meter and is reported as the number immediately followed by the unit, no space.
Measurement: 38.7gal
